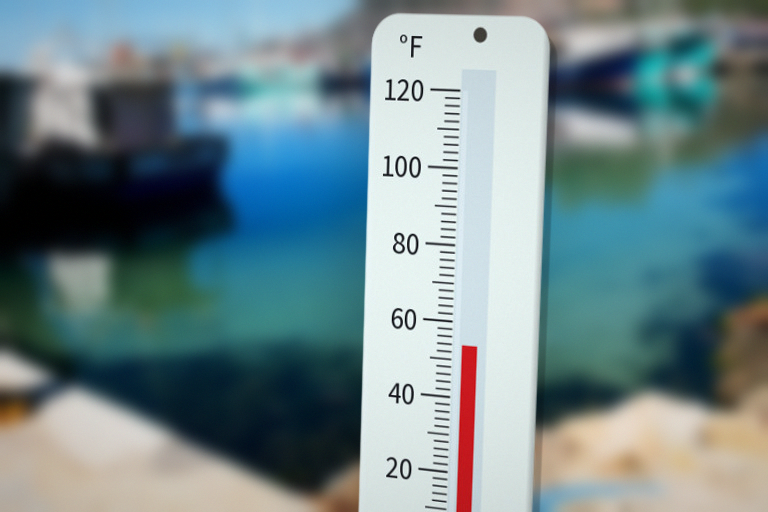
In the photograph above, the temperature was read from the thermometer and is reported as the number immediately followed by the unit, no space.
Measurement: 54°F
